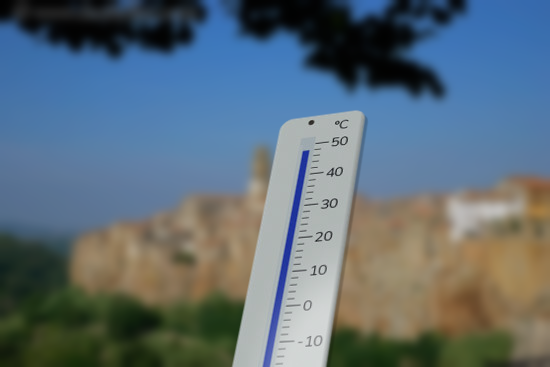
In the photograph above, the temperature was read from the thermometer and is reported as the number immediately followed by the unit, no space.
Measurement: 48°C
